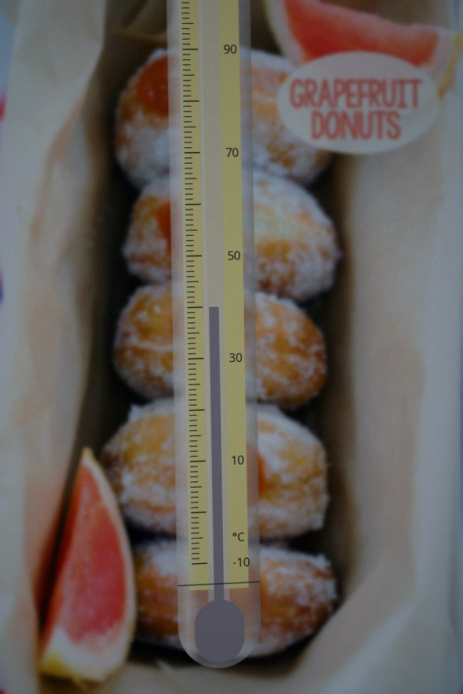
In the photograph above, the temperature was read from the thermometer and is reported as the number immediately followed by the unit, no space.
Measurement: 40°C
